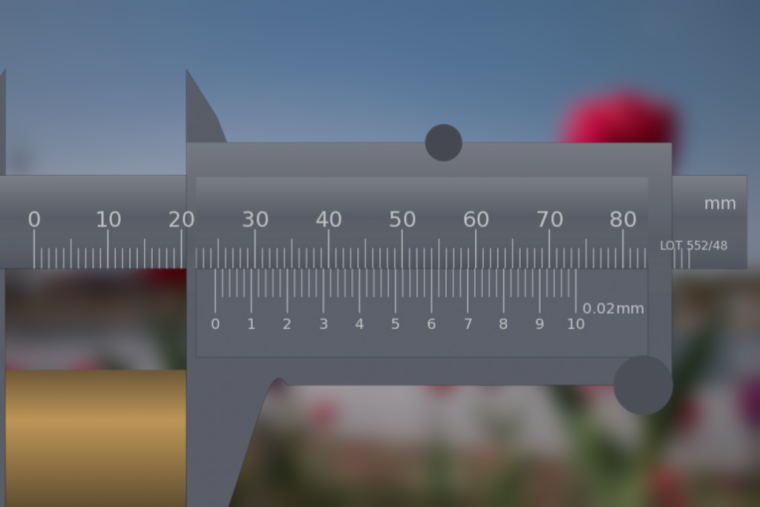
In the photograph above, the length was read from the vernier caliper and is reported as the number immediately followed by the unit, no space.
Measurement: 24.6mm
